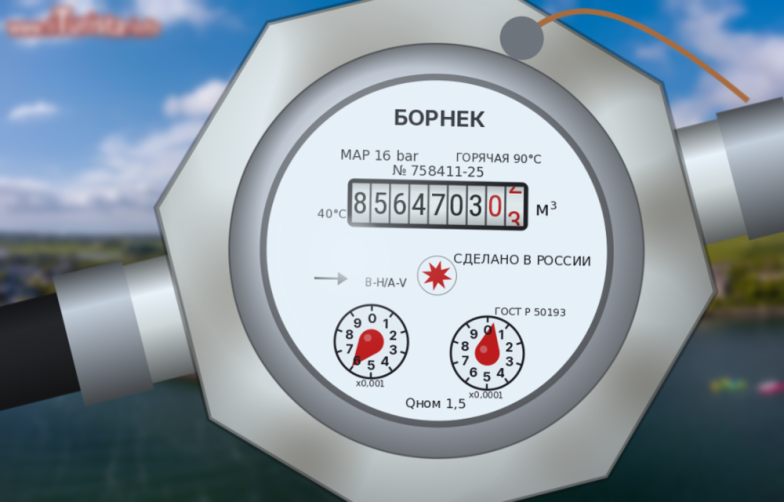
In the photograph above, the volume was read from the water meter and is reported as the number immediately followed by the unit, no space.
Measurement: 8564703.0260m³
